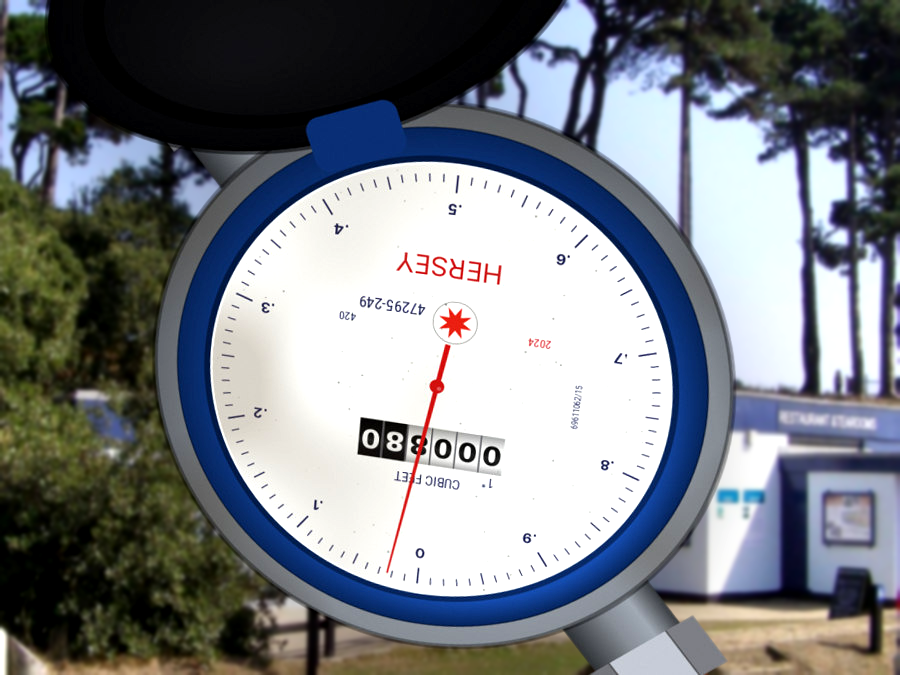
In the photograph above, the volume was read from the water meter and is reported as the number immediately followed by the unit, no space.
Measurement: 880.02ft³
